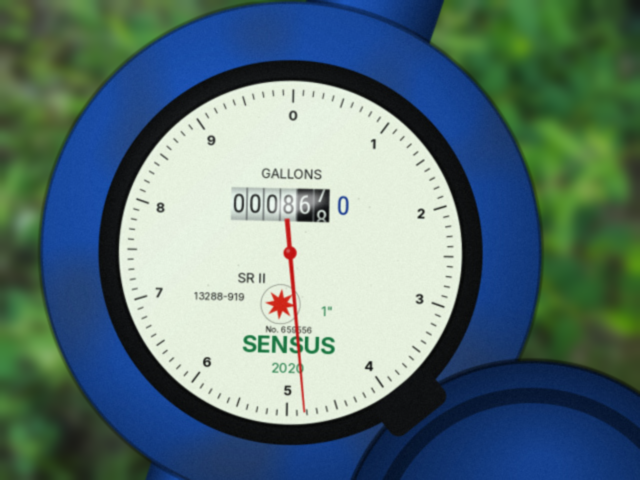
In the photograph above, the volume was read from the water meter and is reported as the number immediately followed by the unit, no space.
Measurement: 8674.8gal
